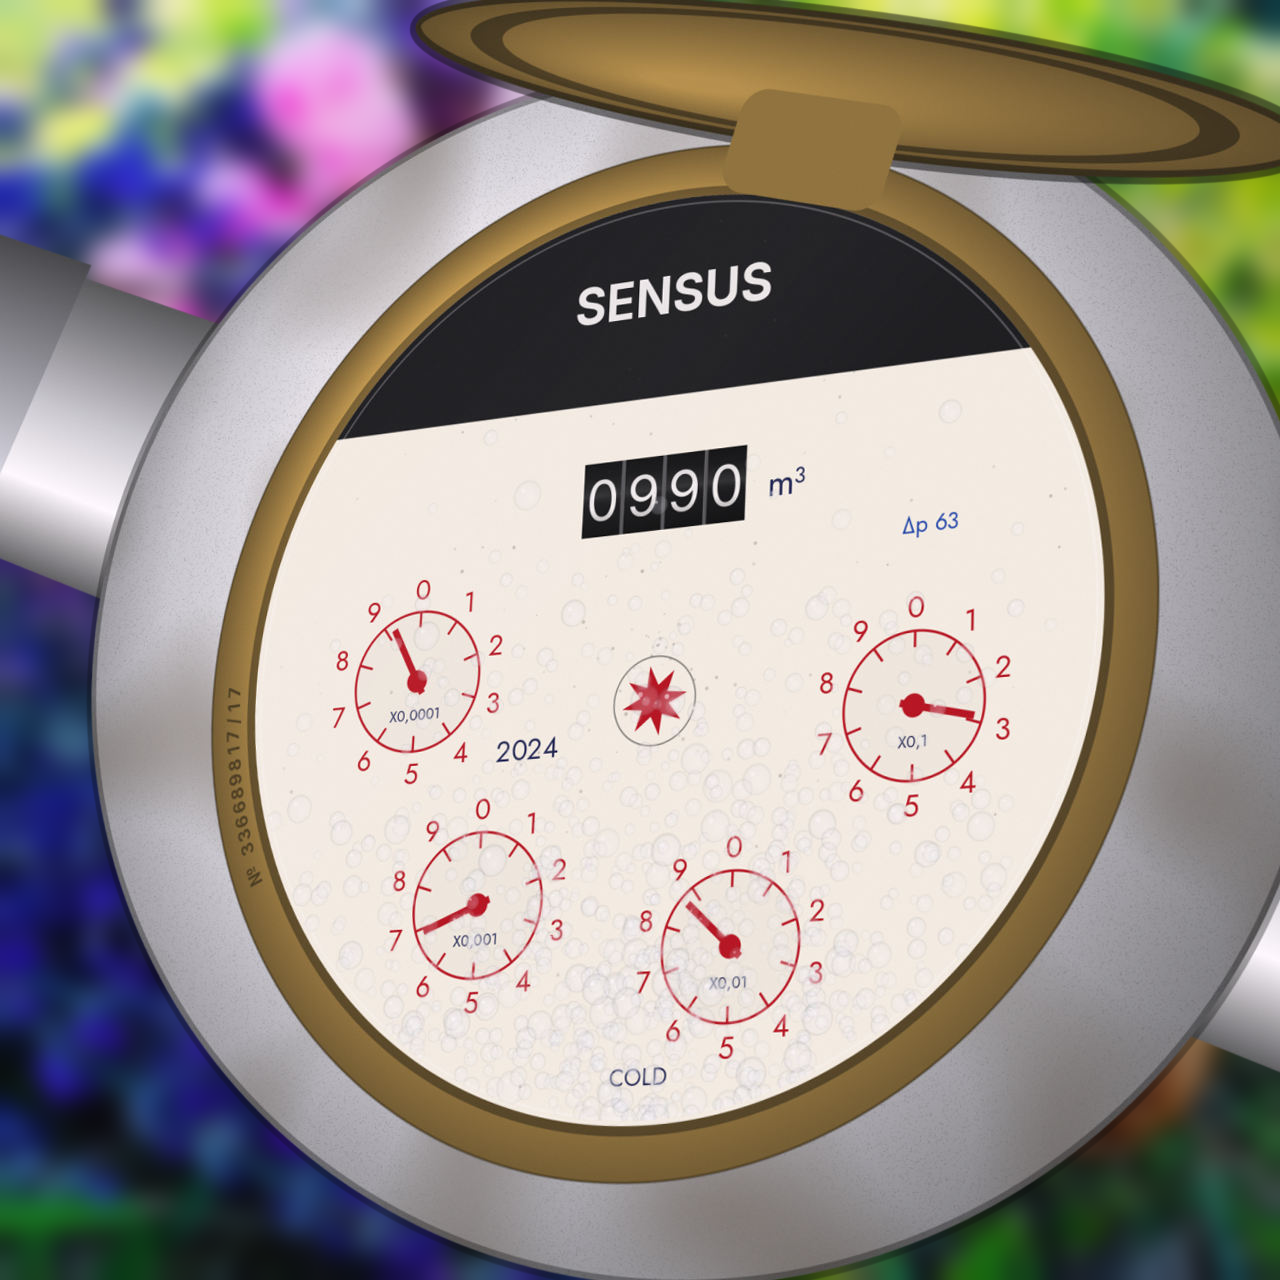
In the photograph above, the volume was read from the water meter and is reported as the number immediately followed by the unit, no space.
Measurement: 990.2869m³
